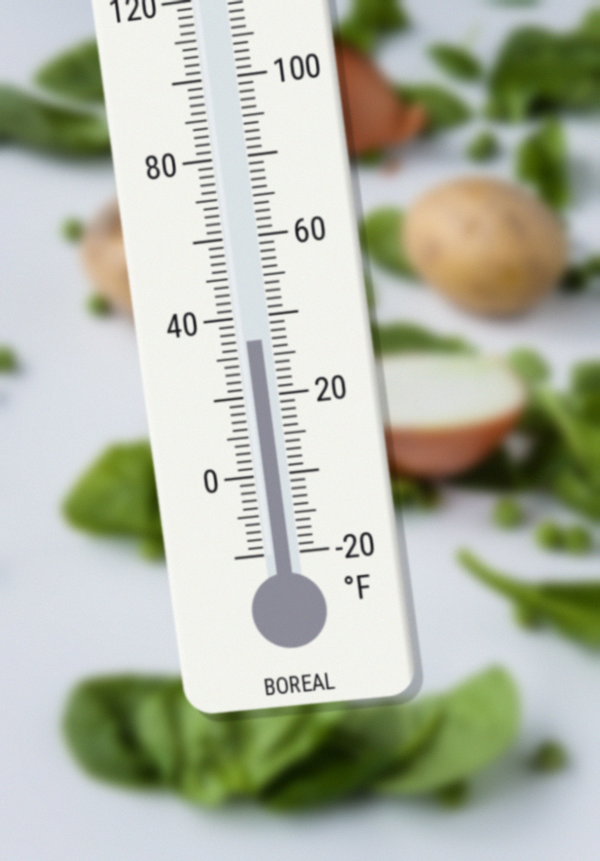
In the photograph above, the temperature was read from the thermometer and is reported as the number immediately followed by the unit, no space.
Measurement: 34°F
